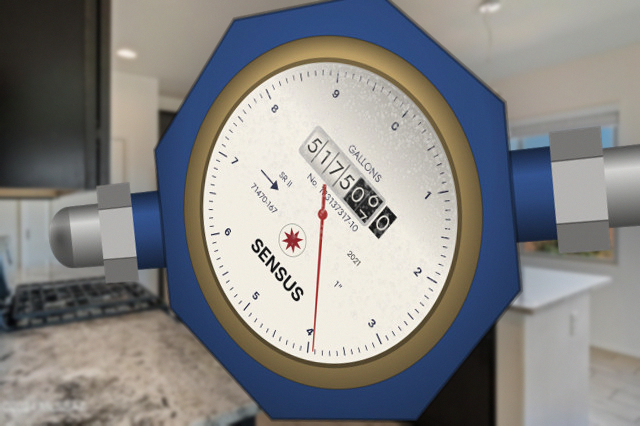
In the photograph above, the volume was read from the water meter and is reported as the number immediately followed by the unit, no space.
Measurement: 5175063.9gal
